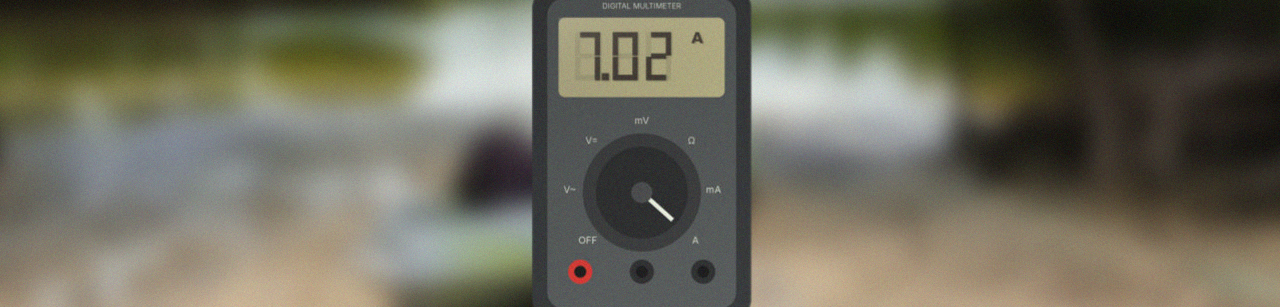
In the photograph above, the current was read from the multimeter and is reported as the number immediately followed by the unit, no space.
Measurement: 7.02A
